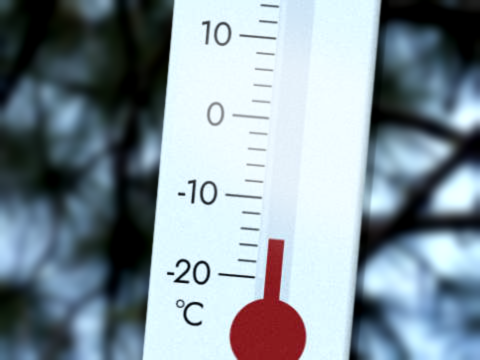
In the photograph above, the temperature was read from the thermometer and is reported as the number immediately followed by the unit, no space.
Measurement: -15°C
